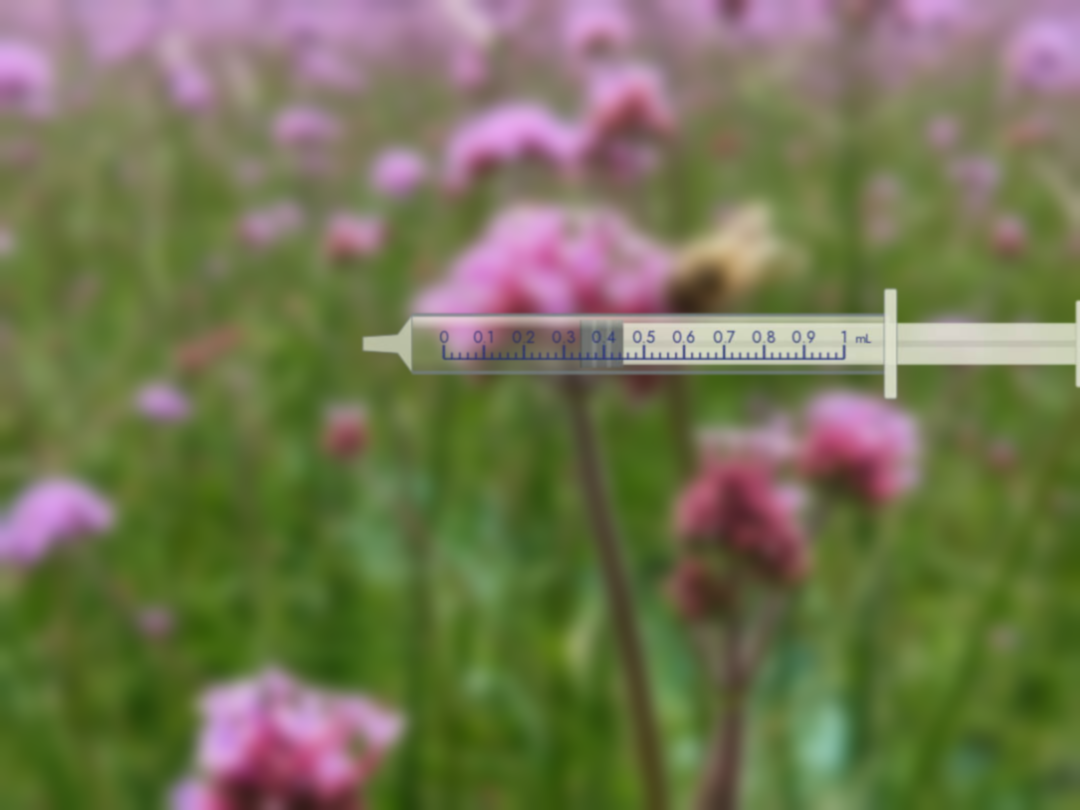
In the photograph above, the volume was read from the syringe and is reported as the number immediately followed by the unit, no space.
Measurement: 0.34mL
